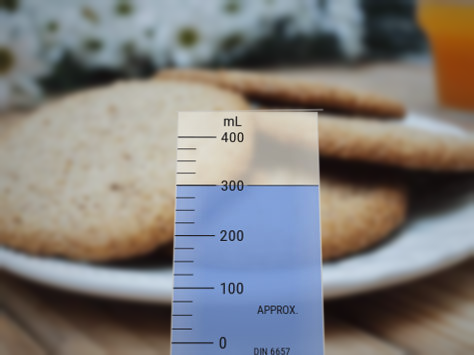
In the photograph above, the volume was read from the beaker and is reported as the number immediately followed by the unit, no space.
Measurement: 300mL
